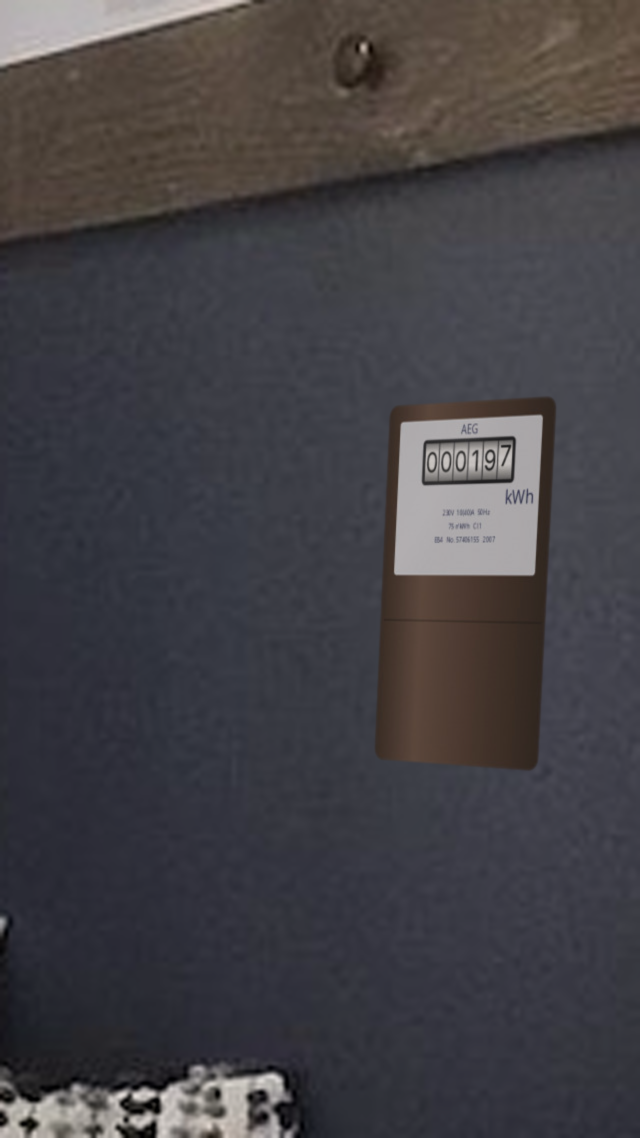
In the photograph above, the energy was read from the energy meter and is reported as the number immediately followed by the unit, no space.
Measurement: 197kWh
